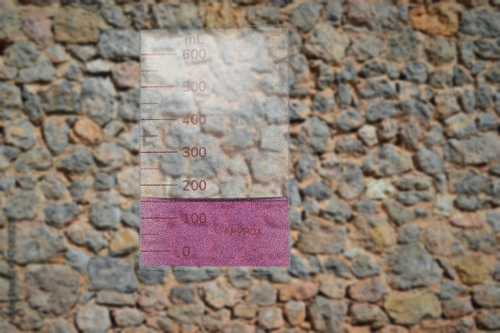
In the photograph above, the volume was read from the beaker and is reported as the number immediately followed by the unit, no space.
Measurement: 150mL
